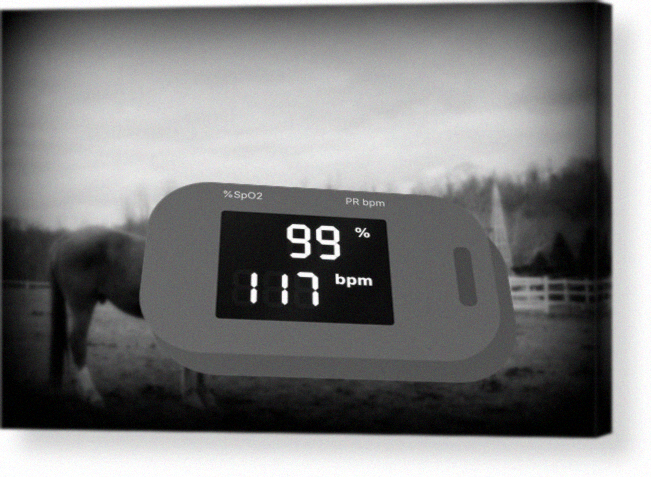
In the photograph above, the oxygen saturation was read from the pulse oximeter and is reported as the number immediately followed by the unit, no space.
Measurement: 99%
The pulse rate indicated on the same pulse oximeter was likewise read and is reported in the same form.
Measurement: 117bpm
